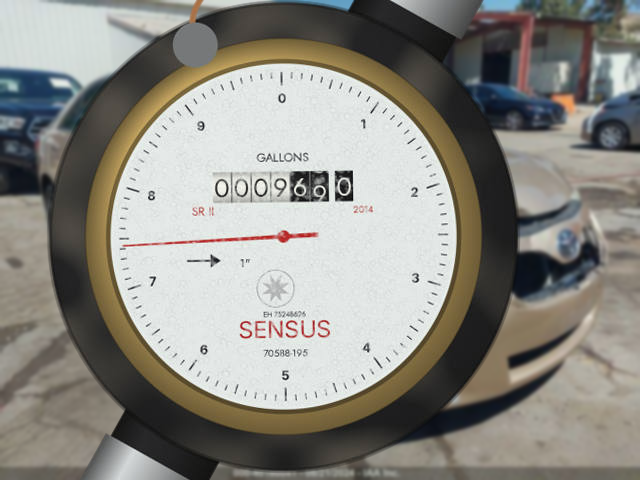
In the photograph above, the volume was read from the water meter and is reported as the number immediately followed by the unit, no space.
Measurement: 9687.4gal
